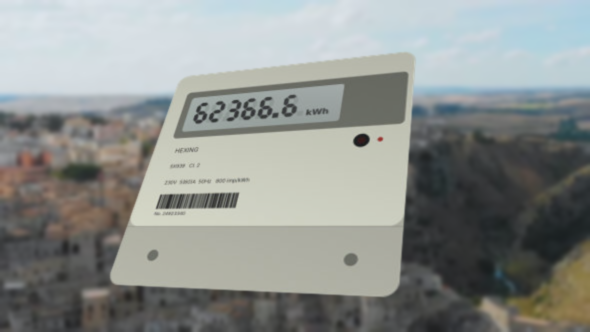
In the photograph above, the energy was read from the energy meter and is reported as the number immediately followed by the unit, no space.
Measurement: 62366.6kWh
